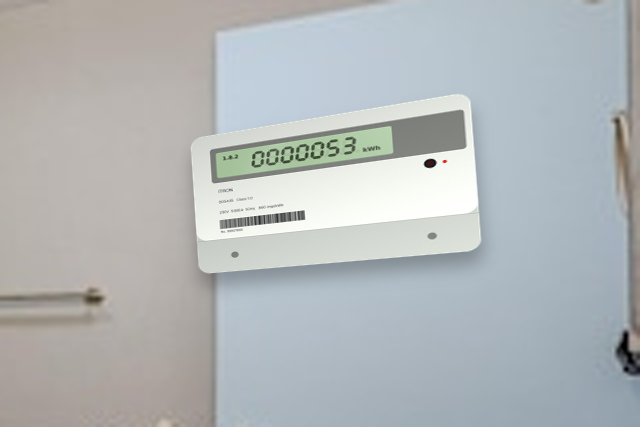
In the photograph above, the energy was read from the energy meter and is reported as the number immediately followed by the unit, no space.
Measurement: 53kWh
